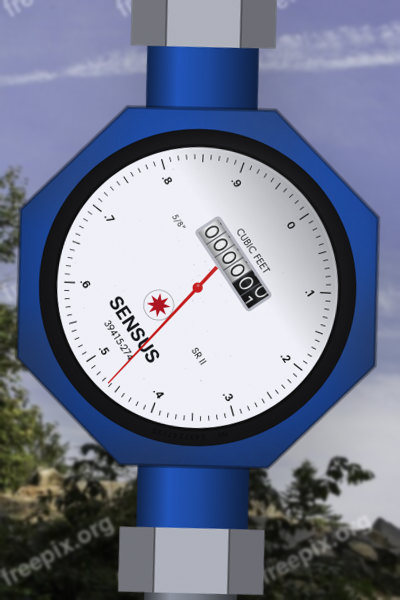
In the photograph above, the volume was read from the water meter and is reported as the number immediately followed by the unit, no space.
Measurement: 0.46ft³
